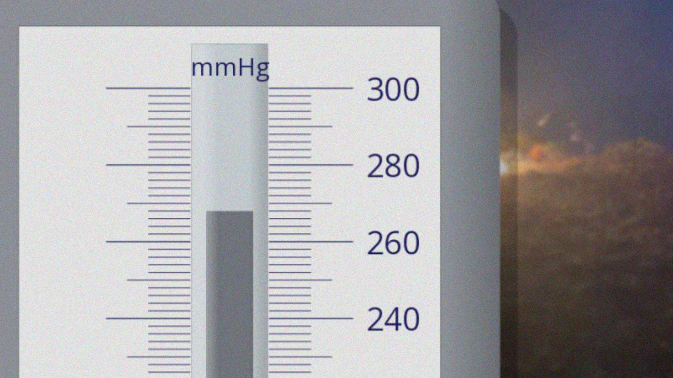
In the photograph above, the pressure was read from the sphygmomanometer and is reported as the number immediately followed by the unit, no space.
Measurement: 268mmHg
